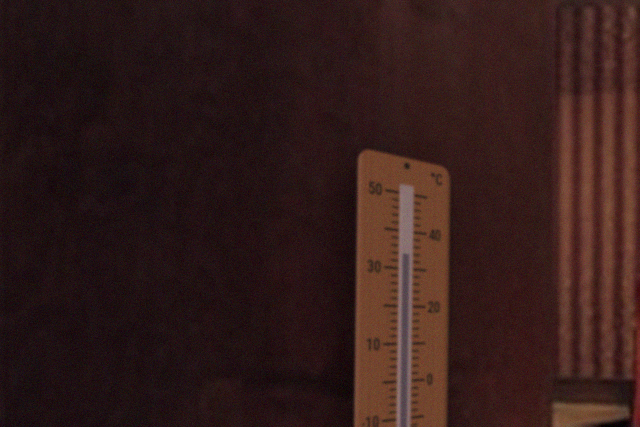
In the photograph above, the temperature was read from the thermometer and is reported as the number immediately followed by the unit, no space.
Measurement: 34°C
